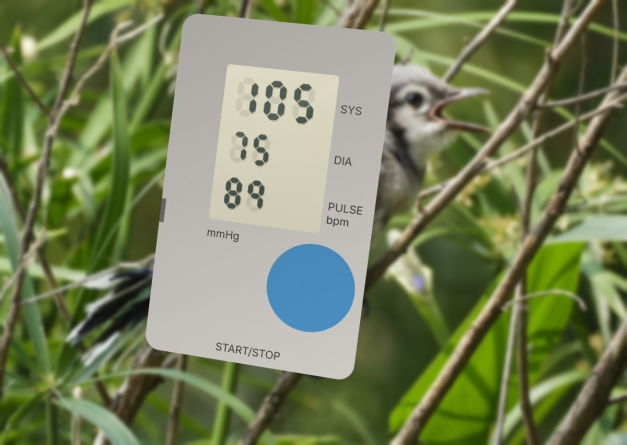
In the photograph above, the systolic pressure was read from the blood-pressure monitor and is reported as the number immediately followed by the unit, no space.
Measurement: 105mmHg
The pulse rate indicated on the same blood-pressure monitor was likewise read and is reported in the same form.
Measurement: 89bpm
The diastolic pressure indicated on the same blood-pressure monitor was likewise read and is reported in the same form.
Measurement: 75mmHg
